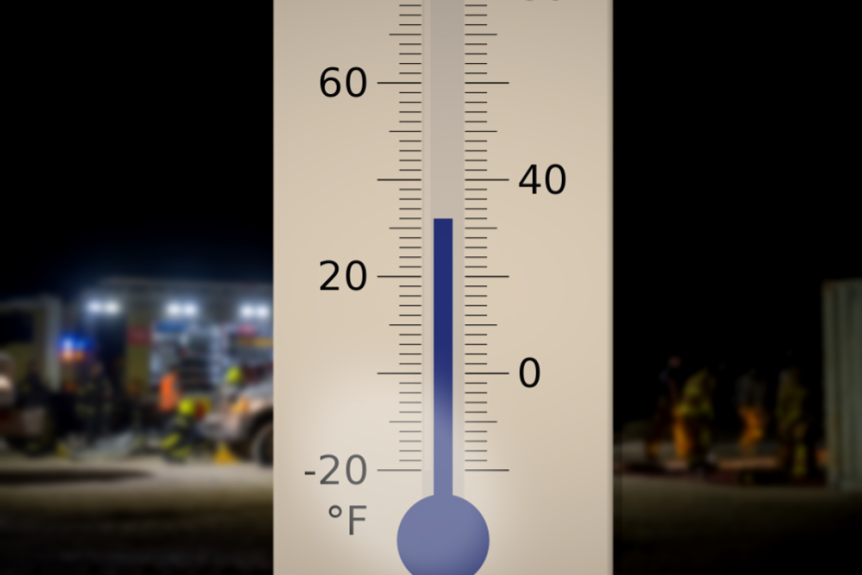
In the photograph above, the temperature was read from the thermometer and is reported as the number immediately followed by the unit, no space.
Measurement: 32°F
